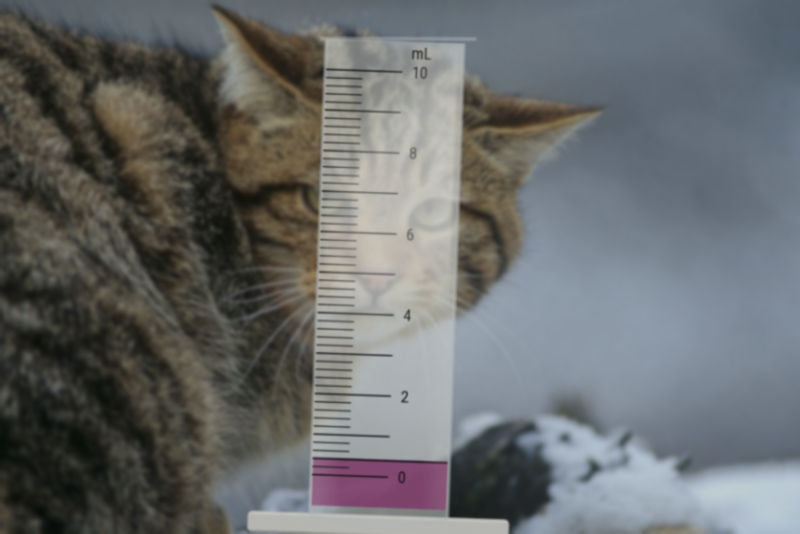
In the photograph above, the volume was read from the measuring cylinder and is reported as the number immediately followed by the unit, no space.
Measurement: 0.4mL
